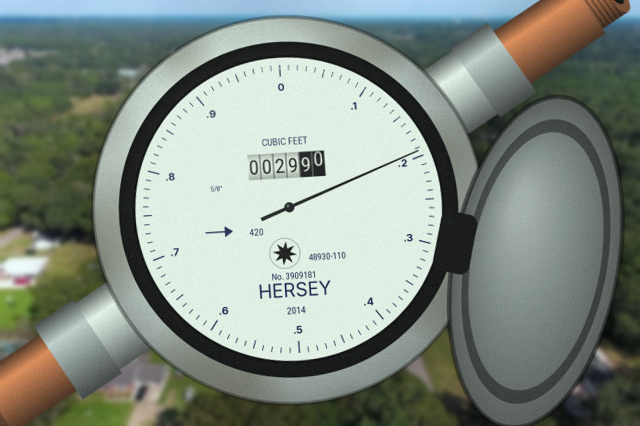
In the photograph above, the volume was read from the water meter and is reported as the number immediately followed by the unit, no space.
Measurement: 2990.19ft³
